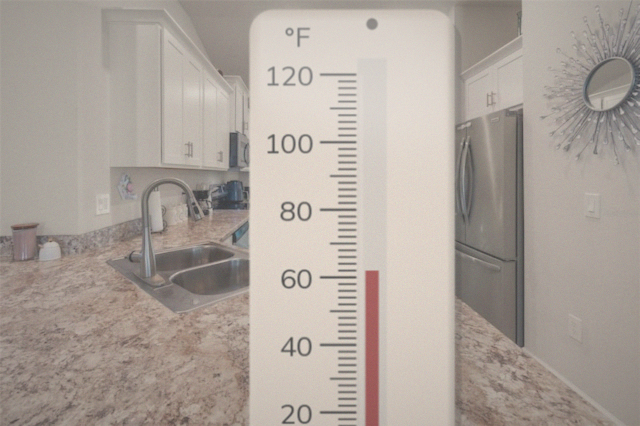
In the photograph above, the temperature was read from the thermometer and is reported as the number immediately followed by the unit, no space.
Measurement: 62°F
